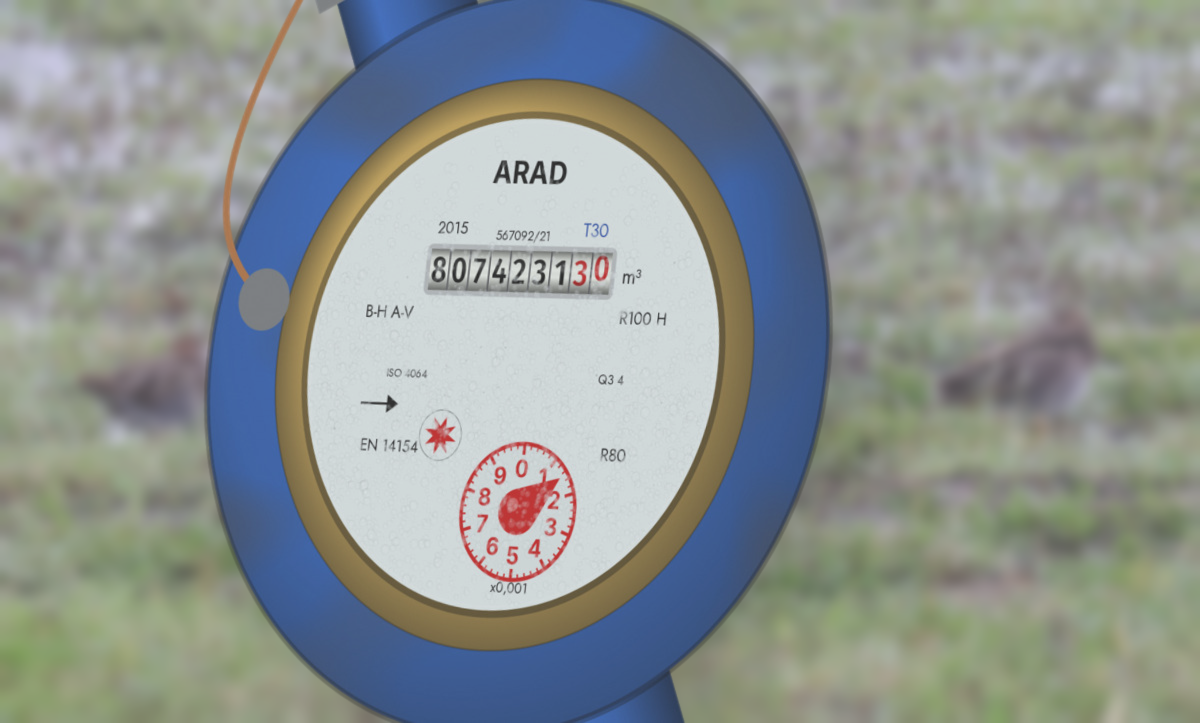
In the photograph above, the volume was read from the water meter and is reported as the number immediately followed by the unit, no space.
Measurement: 8074231.301m³
